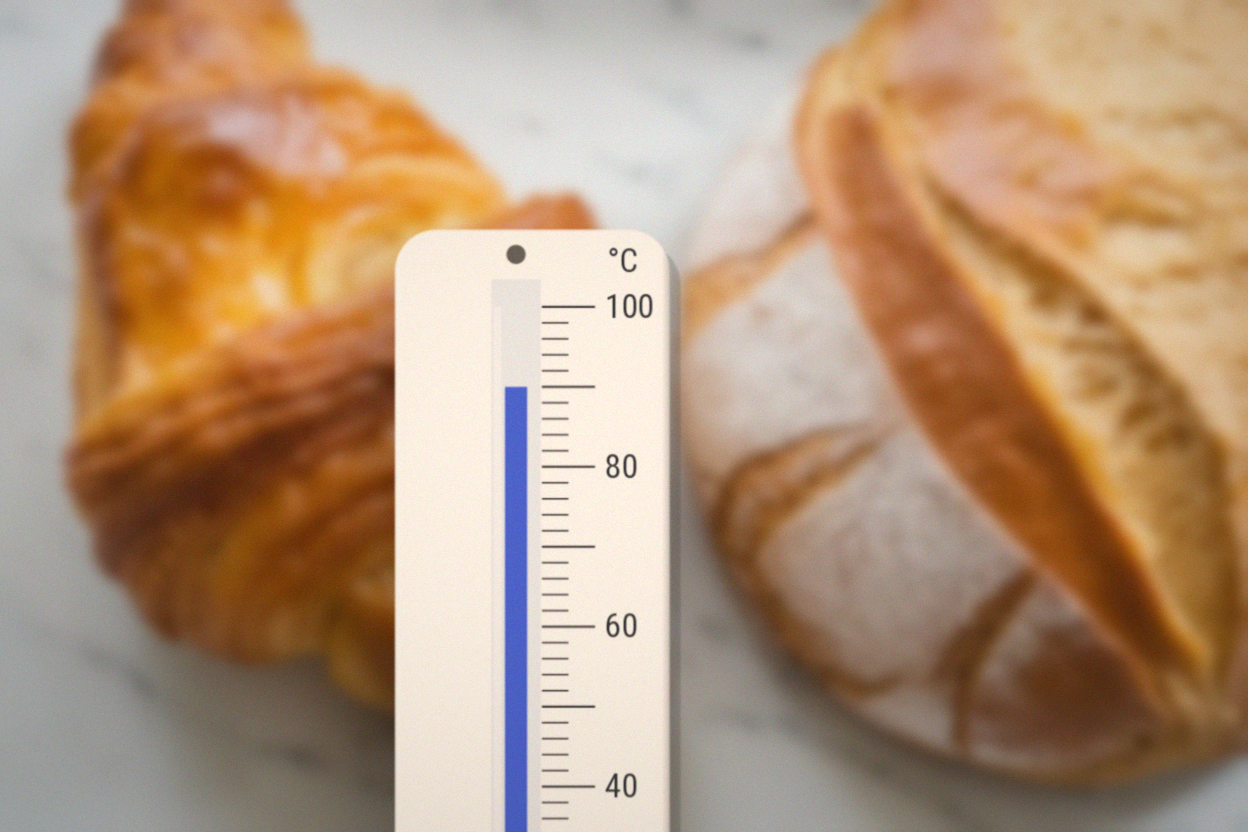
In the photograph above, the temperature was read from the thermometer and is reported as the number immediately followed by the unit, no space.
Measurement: 90°C
